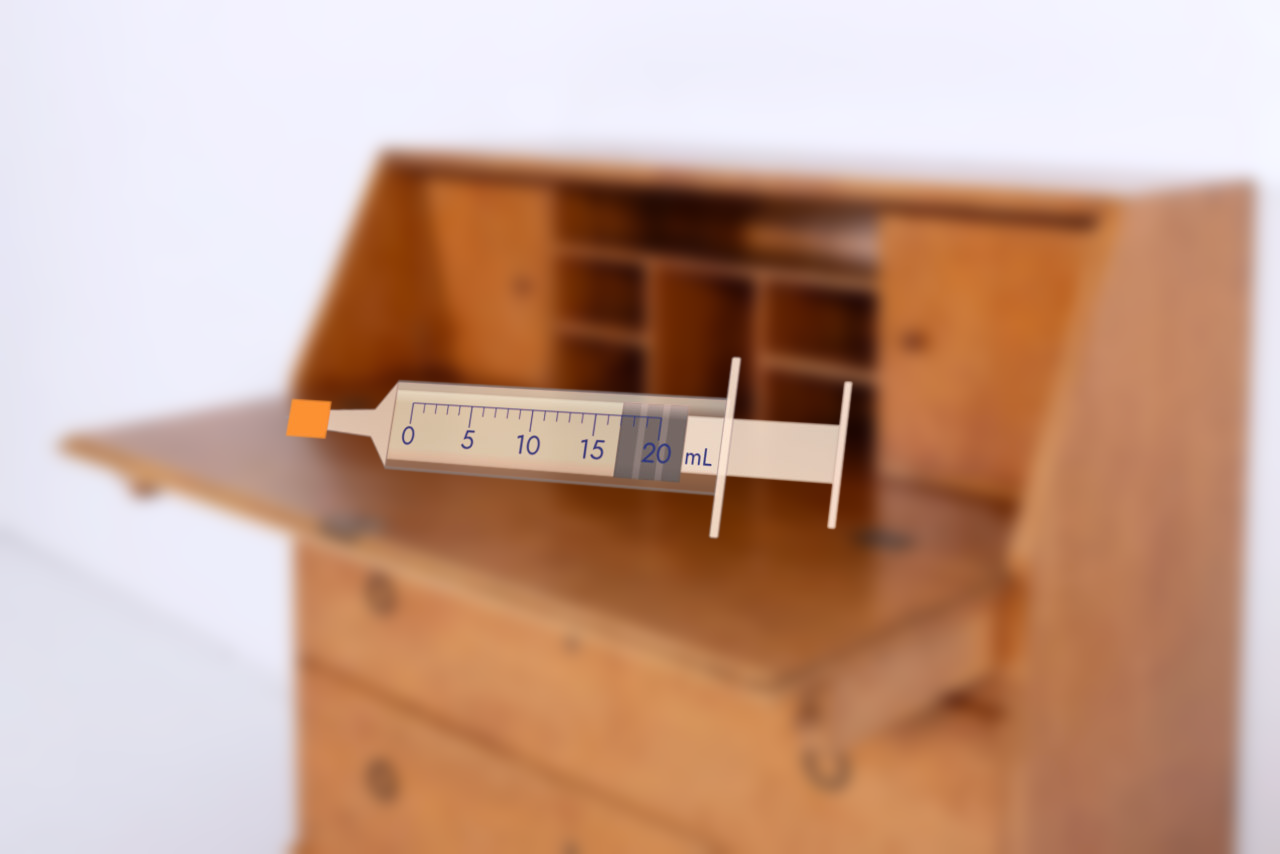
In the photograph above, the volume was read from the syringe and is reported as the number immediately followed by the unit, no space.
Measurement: 17mL
